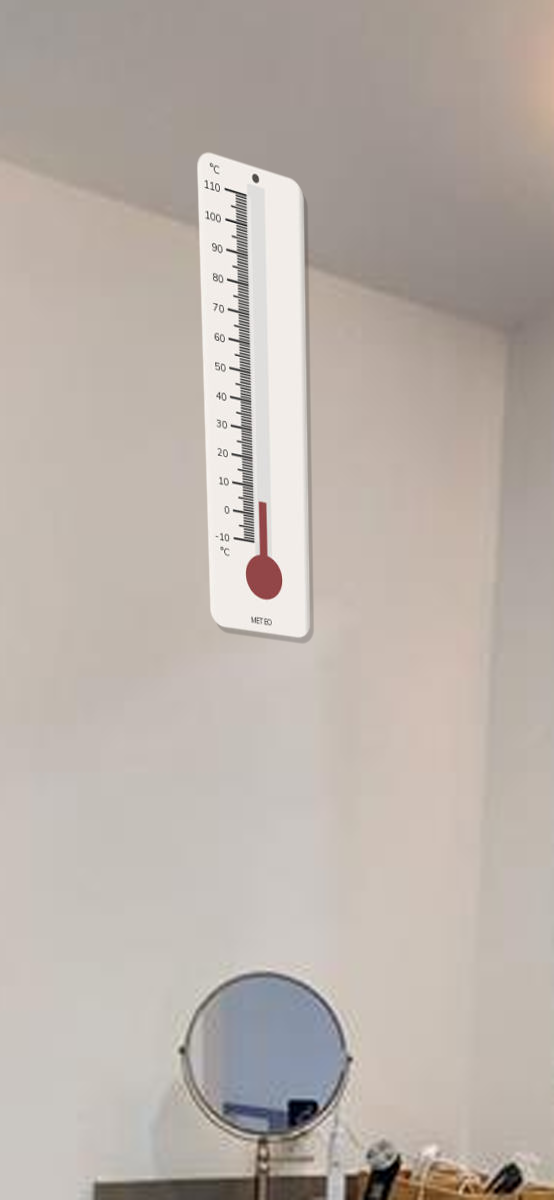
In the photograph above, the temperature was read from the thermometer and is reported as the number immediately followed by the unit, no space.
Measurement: 5°C
